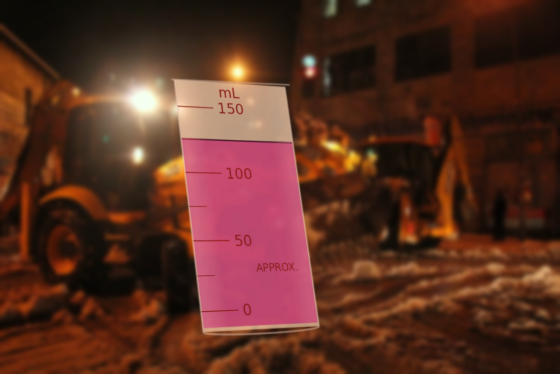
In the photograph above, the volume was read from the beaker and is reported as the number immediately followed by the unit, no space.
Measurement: 125mL
